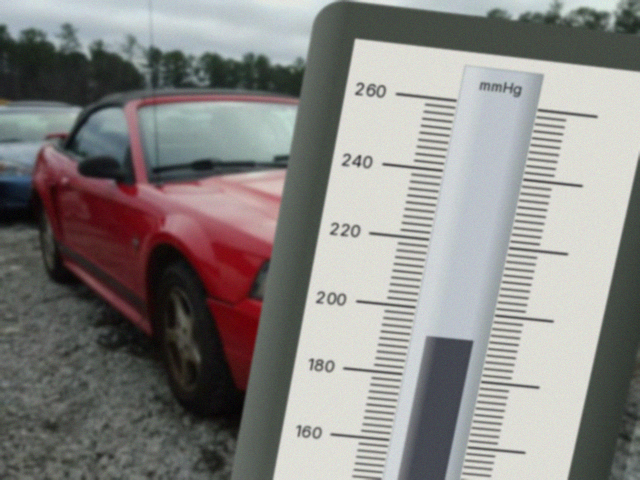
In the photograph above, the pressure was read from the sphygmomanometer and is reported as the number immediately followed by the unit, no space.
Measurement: 192mmHg
